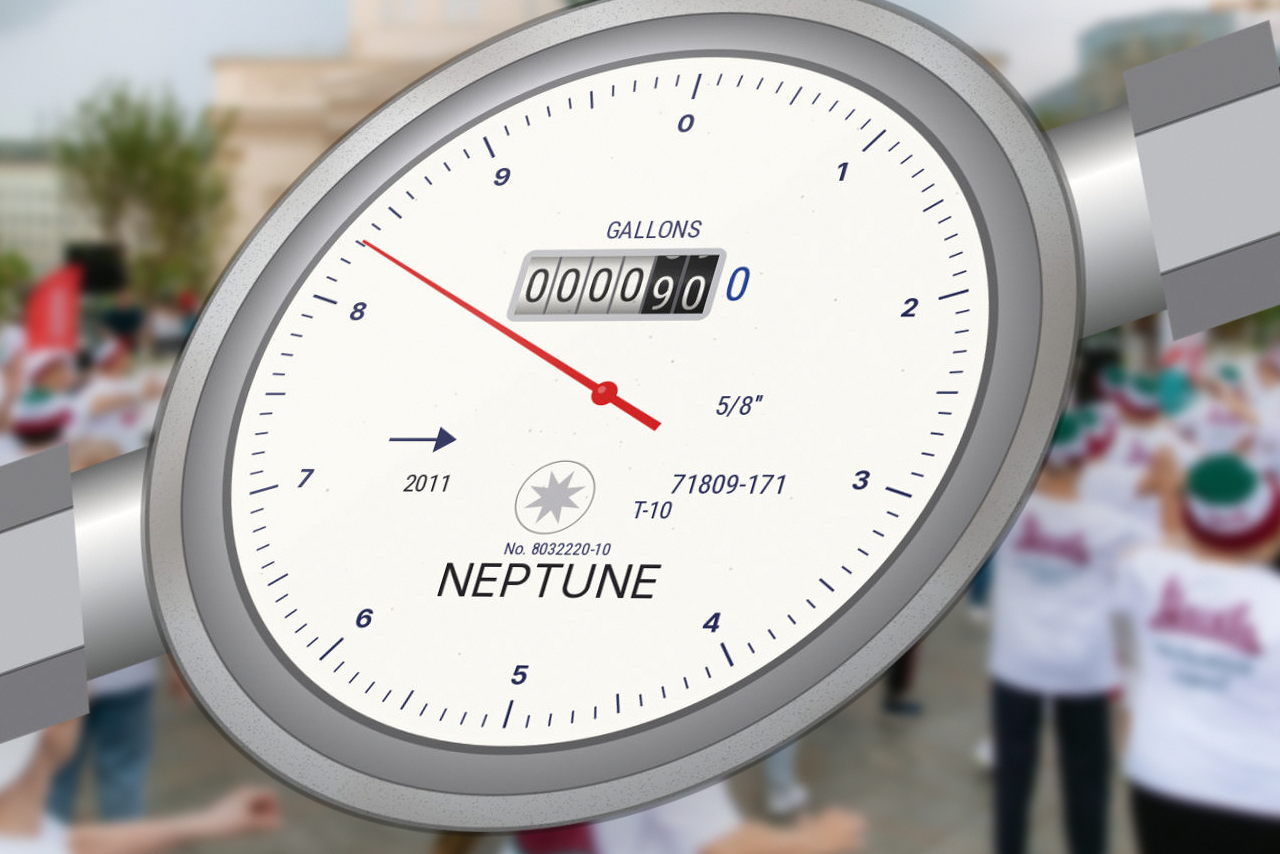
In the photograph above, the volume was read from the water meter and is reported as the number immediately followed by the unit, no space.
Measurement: 898.3gal
